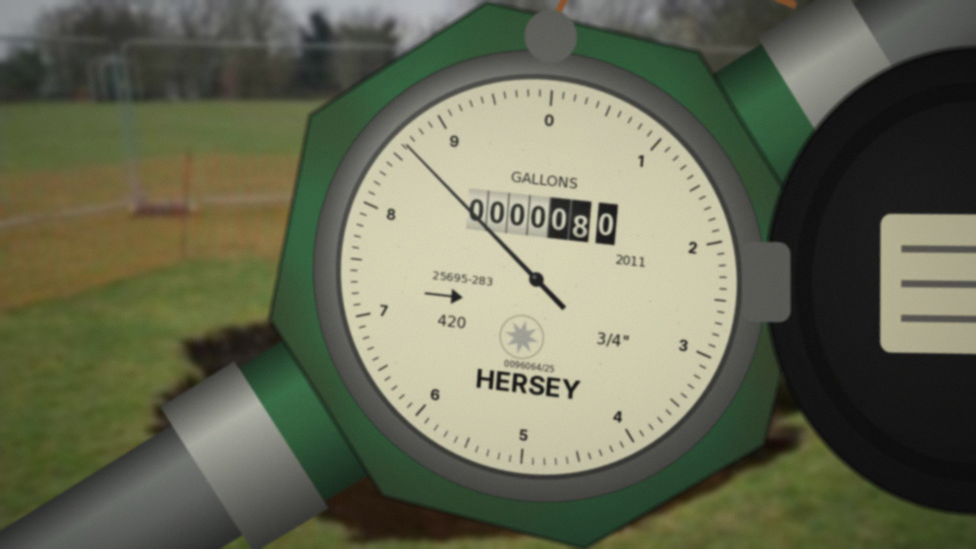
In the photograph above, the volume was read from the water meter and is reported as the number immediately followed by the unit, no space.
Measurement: 78.6gal
